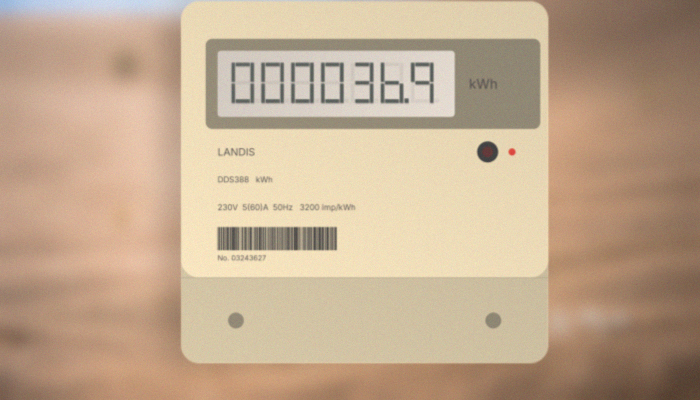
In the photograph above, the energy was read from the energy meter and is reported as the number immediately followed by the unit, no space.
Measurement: 36.9kWh
